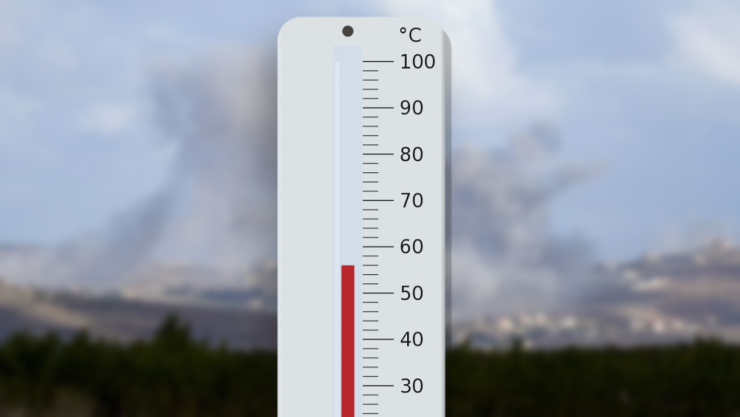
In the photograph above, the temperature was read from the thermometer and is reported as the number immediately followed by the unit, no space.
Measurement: 56°C
